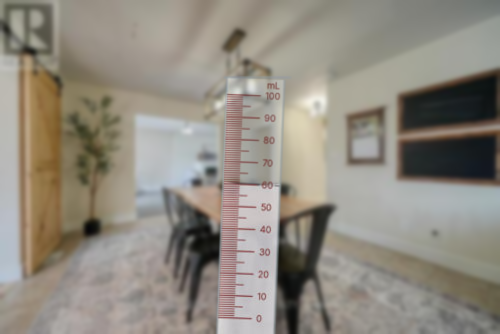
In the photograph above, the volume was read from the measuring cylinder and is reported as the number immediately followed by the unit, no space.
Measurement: 60mL
